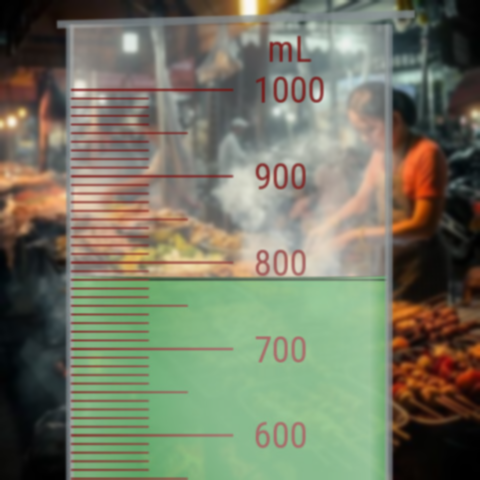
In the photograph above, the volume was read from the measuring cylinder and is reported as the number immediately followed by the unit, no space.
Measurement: 780mL
